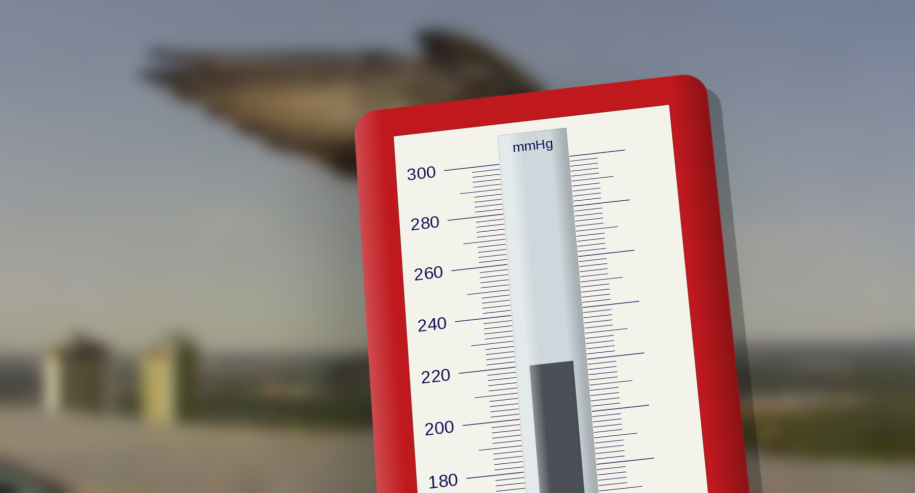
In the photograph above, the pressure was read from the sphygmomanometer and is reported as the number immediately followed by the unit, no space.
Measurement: 220mmHg
